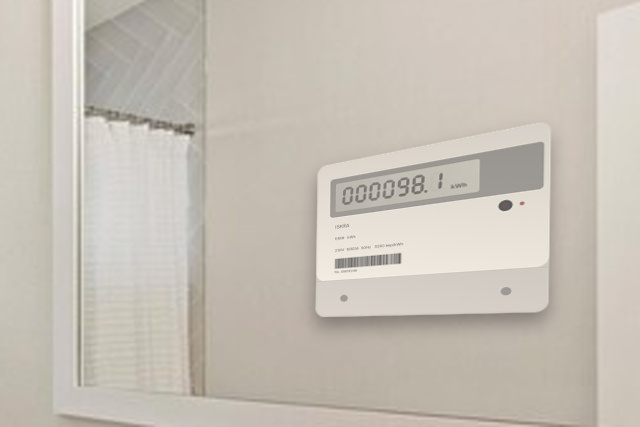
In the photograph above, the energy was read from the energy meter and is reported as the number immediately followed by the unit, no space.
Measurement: 98.1kWh
